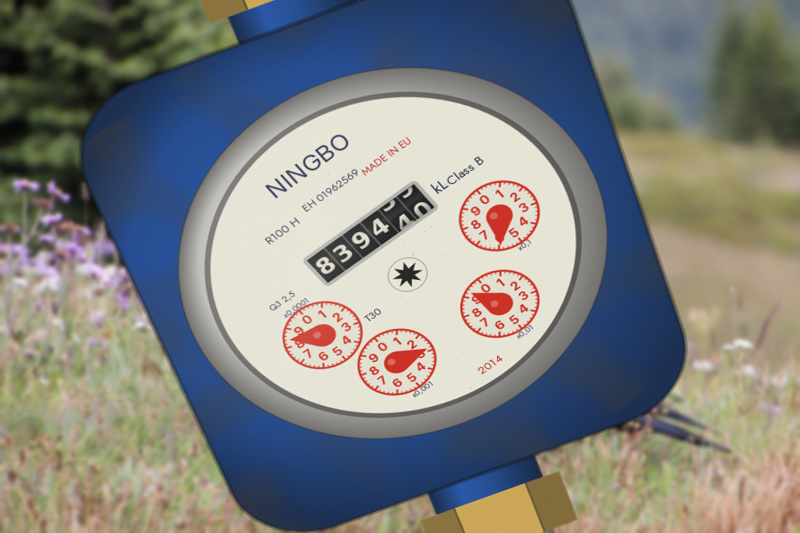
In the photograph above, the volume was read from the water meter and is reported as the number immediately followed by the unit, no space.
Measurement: 839439.5928kL
